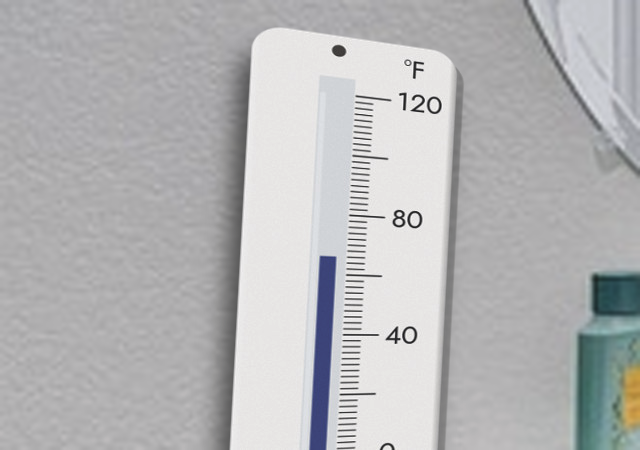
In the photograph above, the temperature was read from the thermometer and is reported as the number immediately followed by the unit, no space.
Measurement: 66°F
